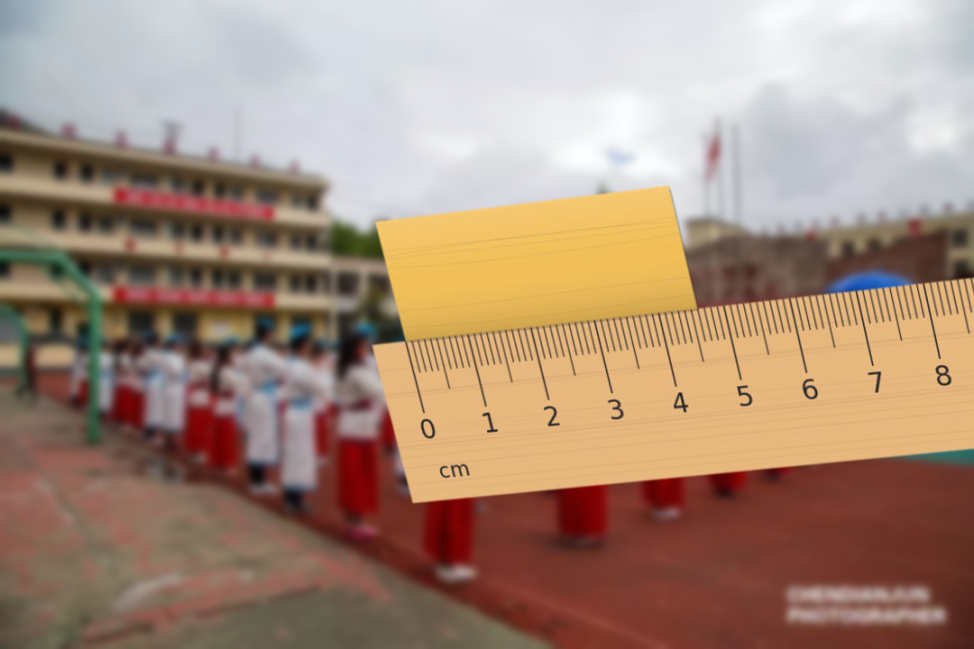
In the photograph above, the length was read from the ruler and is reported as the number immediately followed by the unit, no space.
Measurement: 4.6cm
